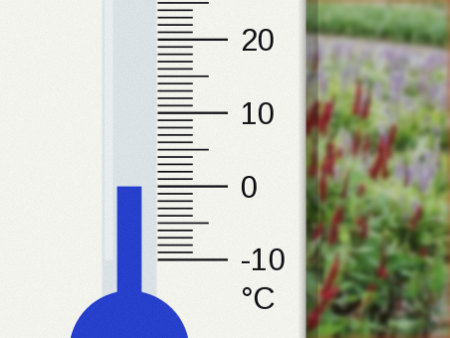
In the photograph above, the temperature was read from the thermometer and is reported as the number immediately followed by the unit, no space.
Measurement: 0°C
